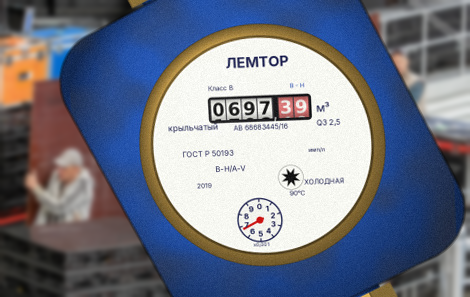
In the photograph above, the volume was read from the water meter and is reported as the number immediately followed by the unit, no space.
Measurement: 697.396m³
